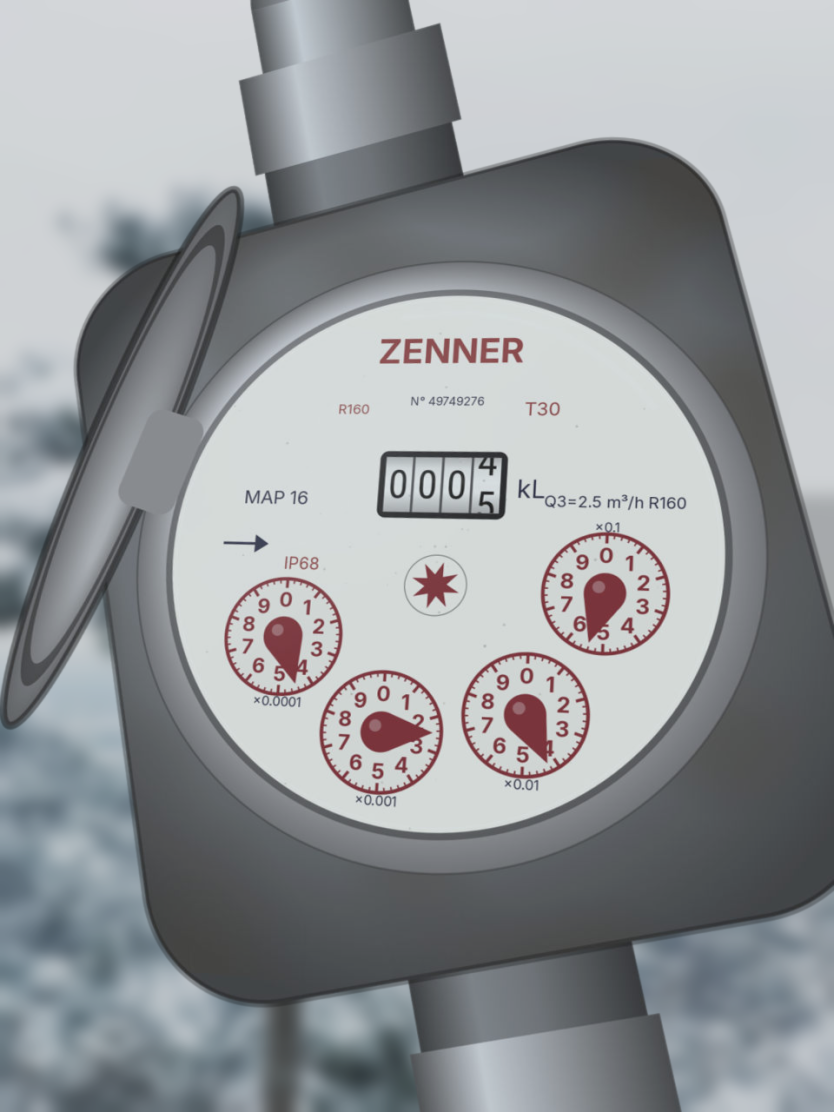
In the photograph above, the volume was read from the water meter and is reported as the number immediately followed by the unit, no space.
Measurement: 4.5424kL
